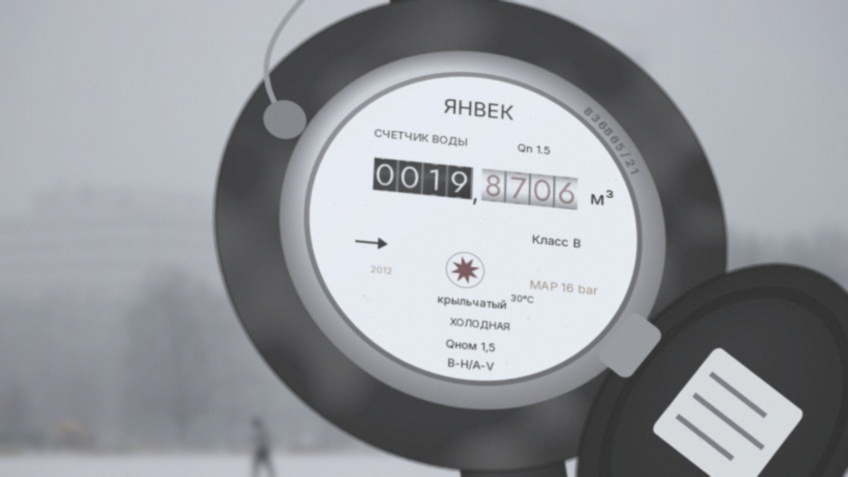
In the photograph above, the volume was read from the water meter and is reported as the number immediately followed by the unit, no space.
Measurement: 19.8706m³
